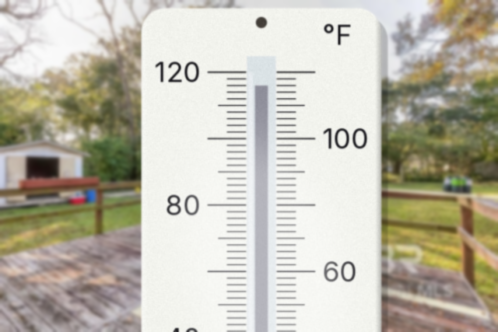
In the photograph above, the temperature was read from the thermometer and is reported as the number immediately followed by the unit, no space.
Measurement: 116°F
